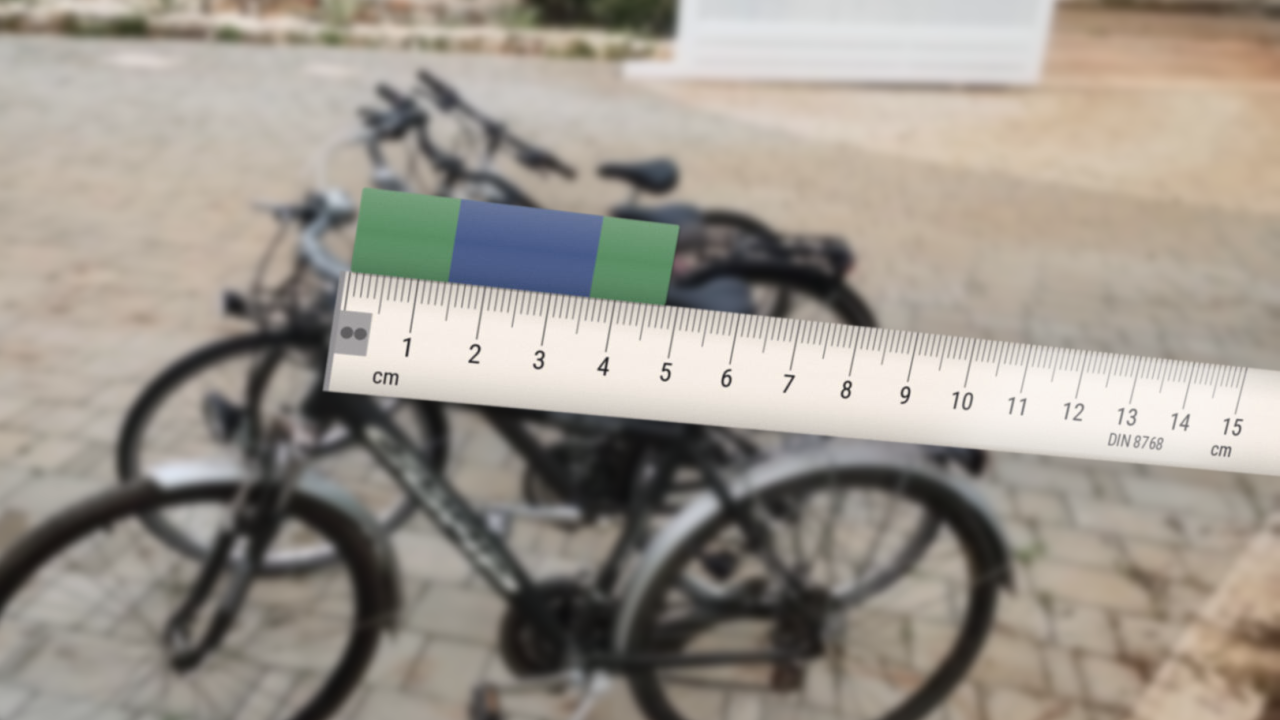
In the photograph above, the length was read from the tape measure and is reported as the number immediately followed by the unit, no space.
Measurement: 4.8cm
